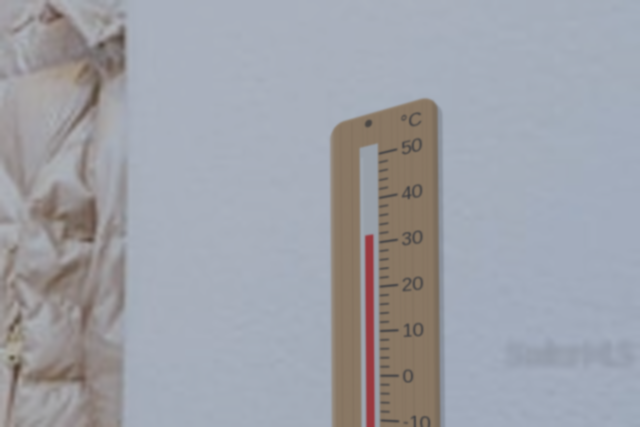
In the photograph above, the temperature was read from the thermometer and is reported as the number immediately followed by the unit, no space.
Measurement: 32°C
